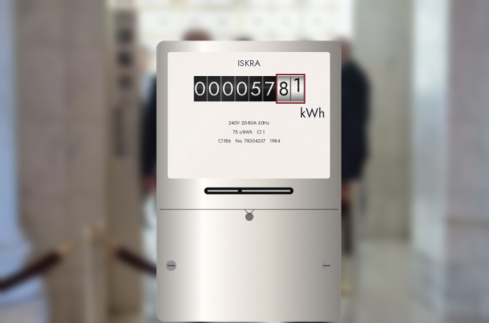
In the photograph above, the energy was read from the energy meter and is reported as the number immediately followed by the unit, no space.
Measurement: 57.81kWh
